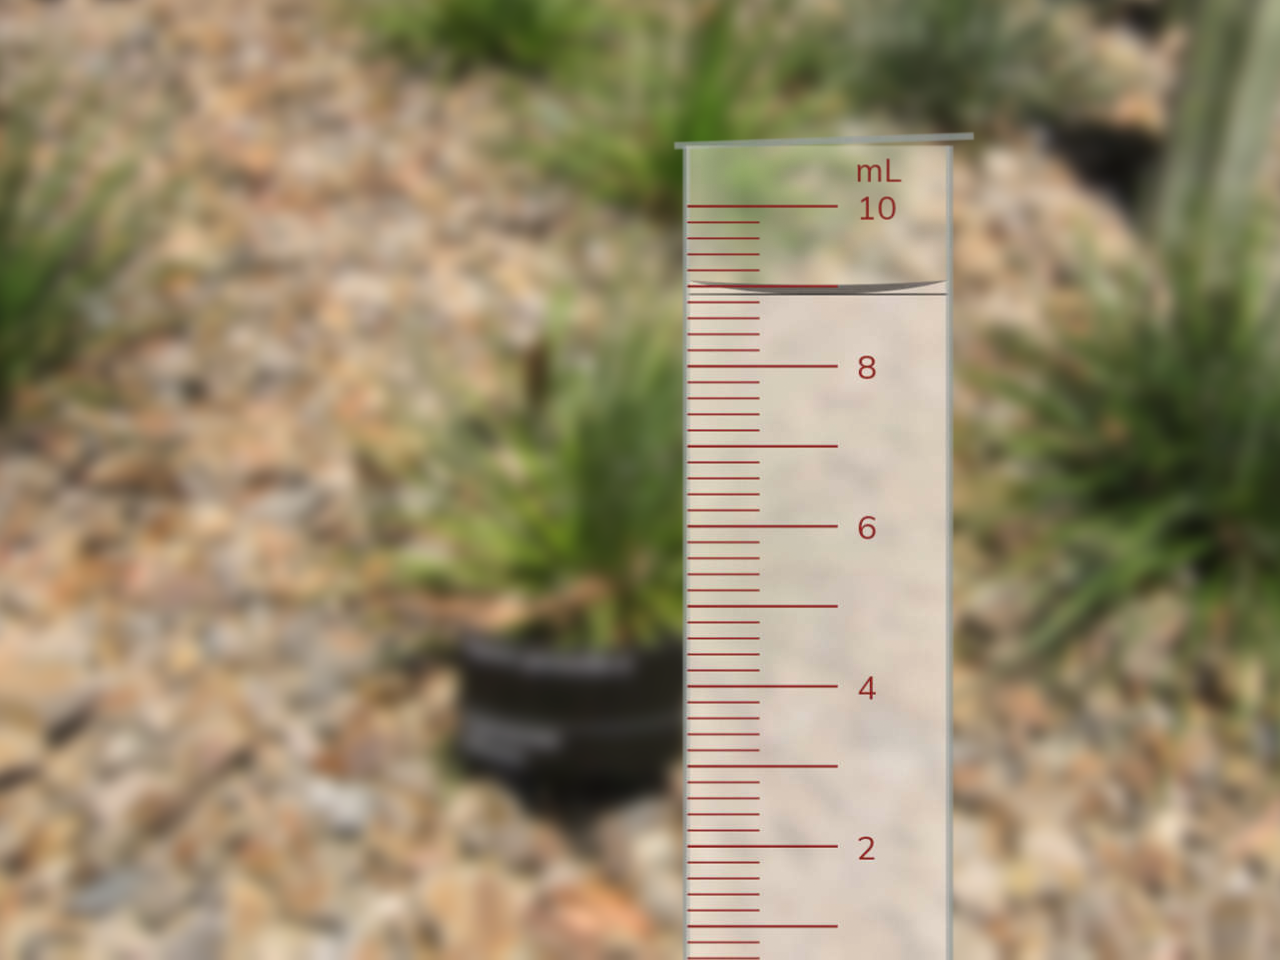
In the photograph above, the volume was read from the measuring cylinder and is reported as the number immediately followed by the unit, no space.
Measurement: 8.9mL
